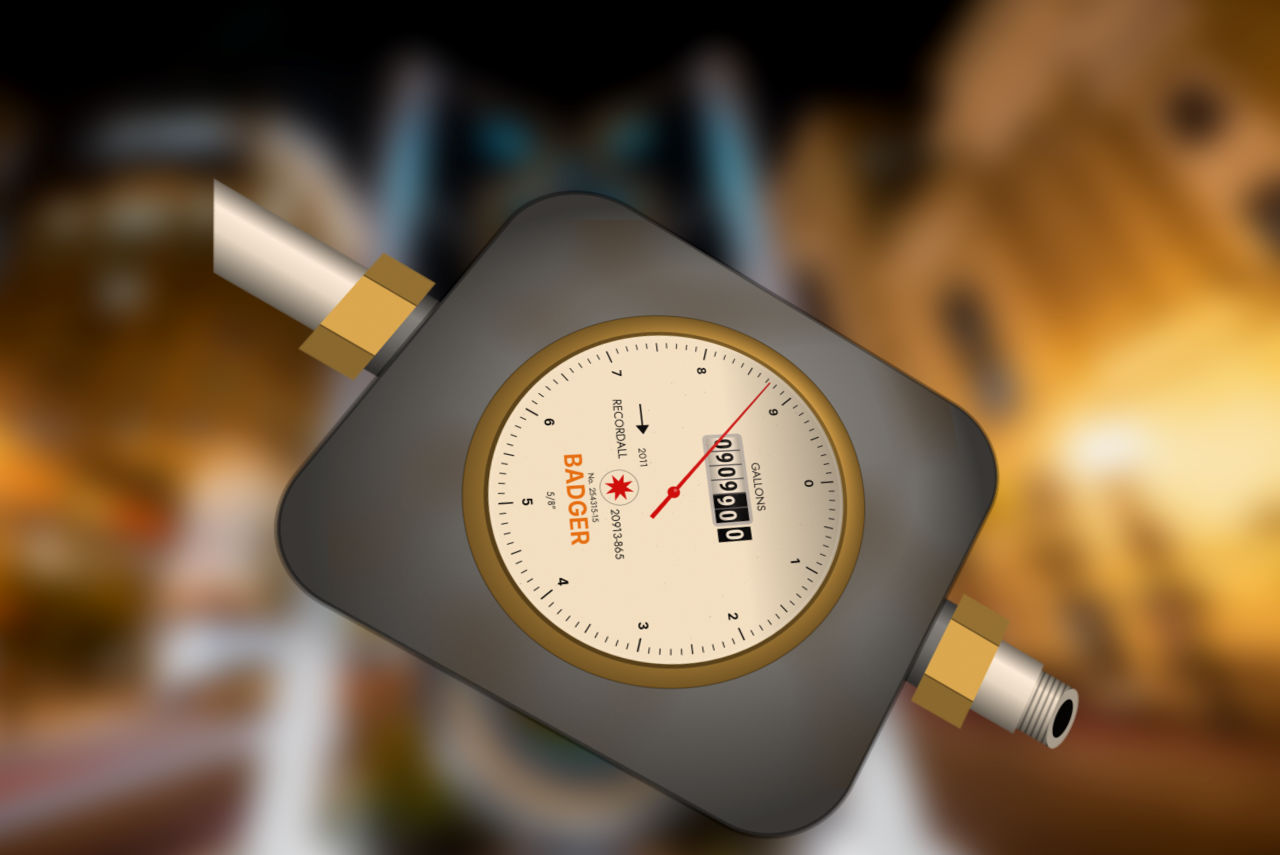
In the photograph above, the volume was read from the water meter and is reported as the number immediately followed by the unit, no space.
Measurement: 909898.7gal
